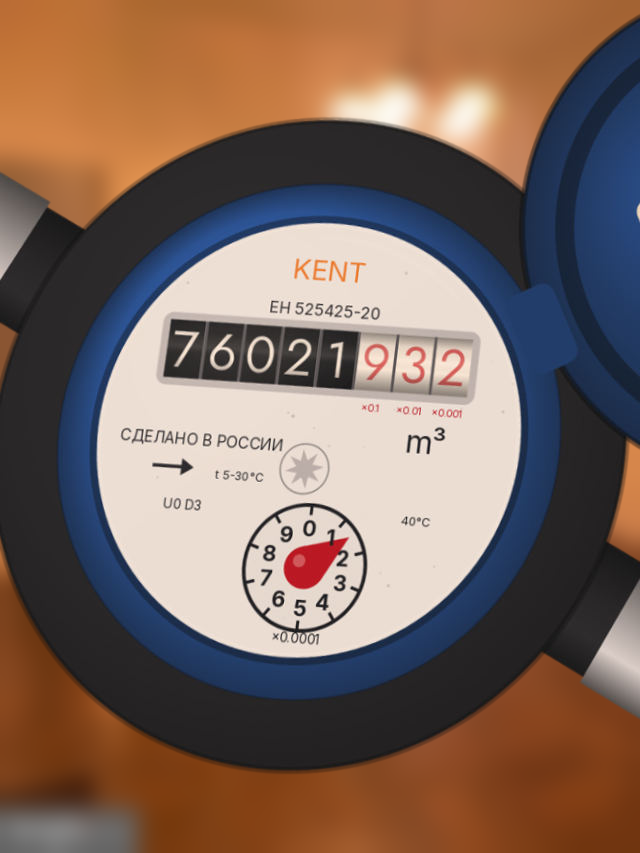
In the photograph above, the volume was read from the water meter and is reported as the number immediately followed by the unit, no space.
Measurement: 76021.9321m³
